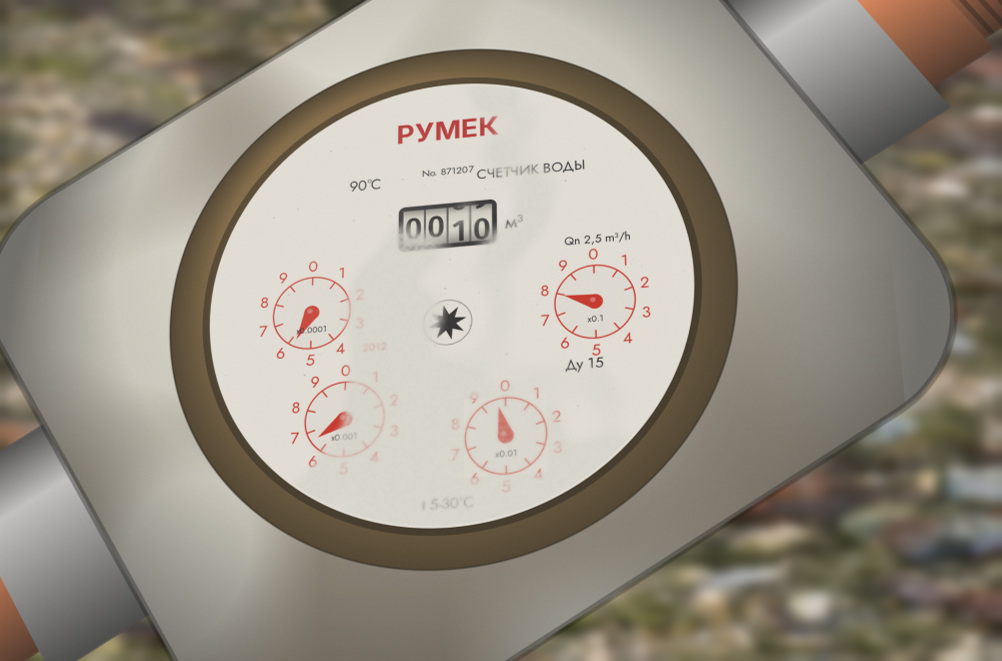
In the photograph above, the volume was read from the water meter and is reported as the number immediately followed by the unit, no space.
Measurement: 9.7965m³
